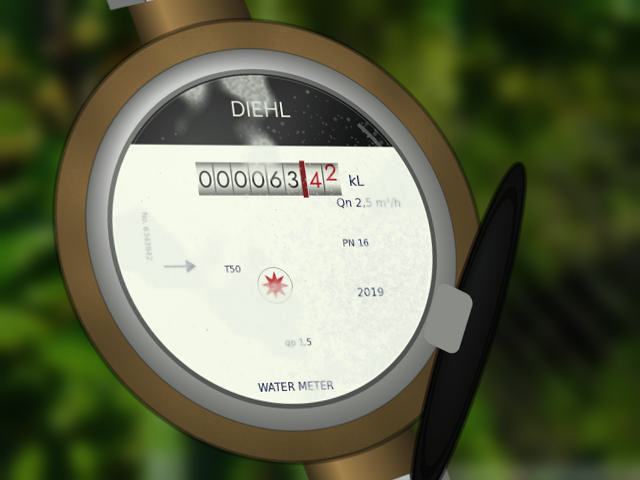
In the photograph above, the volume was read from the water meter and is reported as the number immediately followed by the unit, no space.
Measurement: 63.42kL
